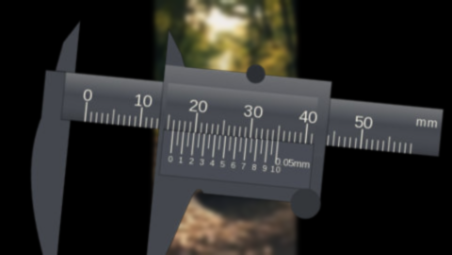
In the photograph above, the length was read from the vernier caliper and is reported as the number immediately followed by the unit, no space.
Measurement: 16.0mm
